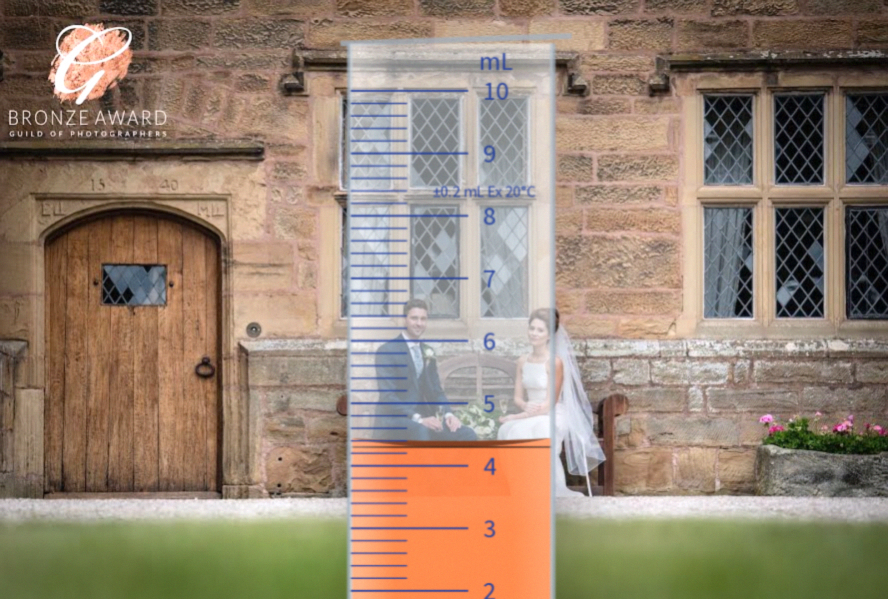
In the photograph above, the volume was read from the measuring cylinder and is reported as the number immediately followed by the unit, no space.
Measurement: 4.3mL
